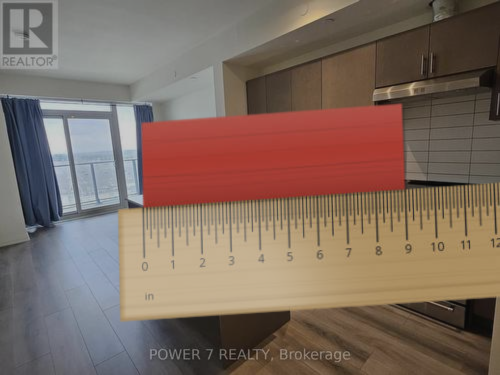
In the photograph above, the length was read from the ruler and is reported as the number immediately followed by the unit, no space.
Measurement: 9in
